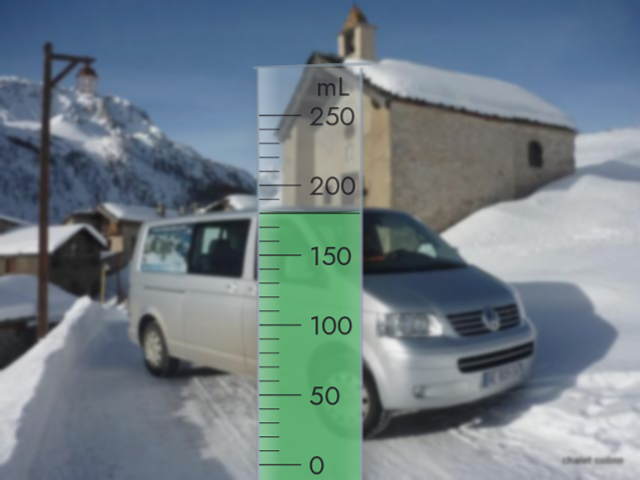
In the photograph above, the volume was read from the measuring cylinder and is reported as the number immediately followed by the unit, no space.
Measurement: 180mL
